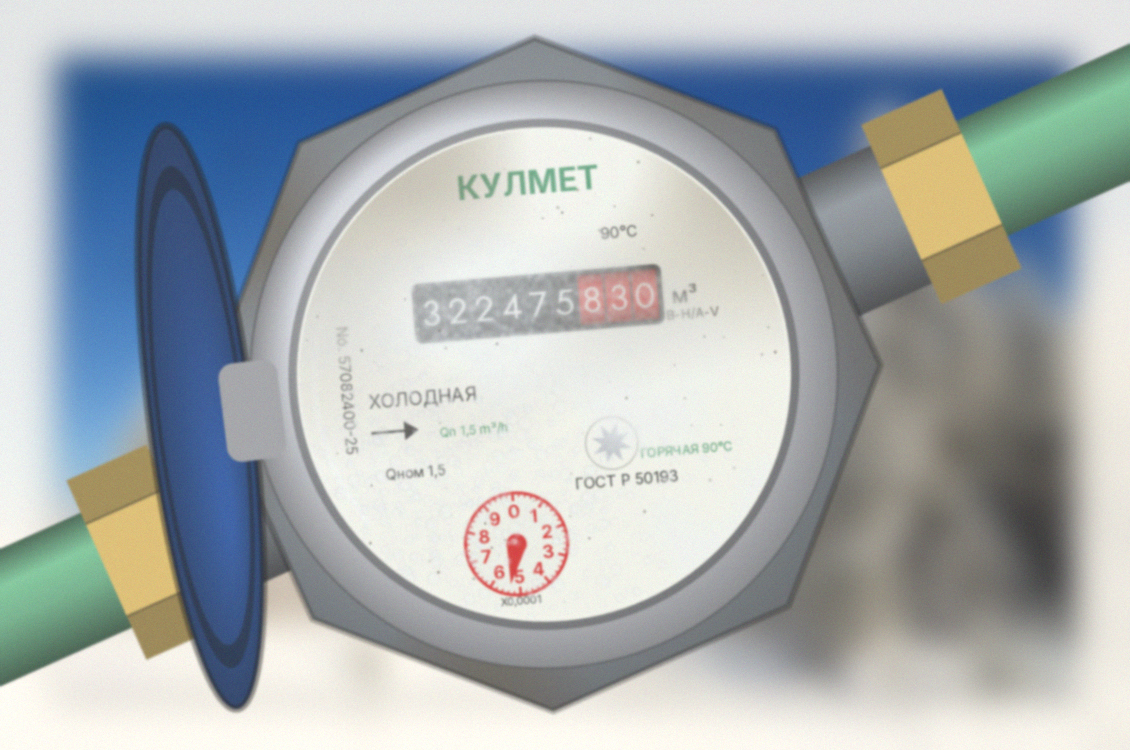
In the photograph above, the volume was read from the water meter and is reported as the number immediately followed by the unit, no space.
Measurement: 322475.8305m³
